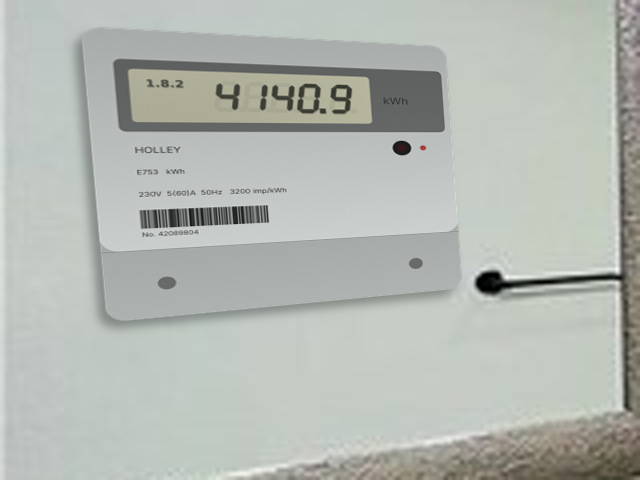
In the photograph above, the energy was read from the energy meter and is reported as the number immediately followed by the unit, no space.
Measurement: 4140.9kWh
